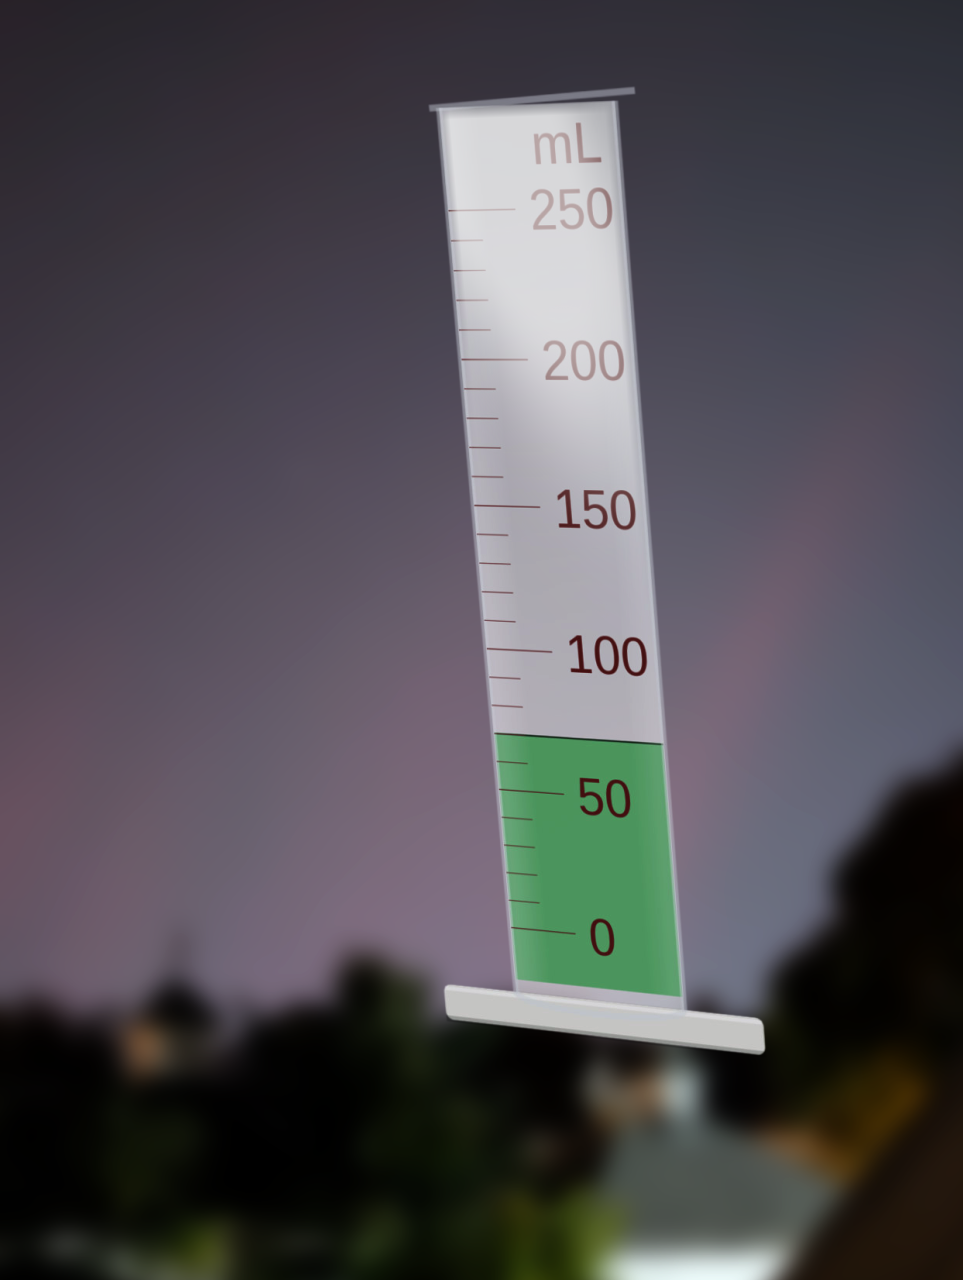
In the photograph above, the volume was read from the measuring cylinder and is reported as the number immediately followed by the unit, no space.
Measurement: 70mL
